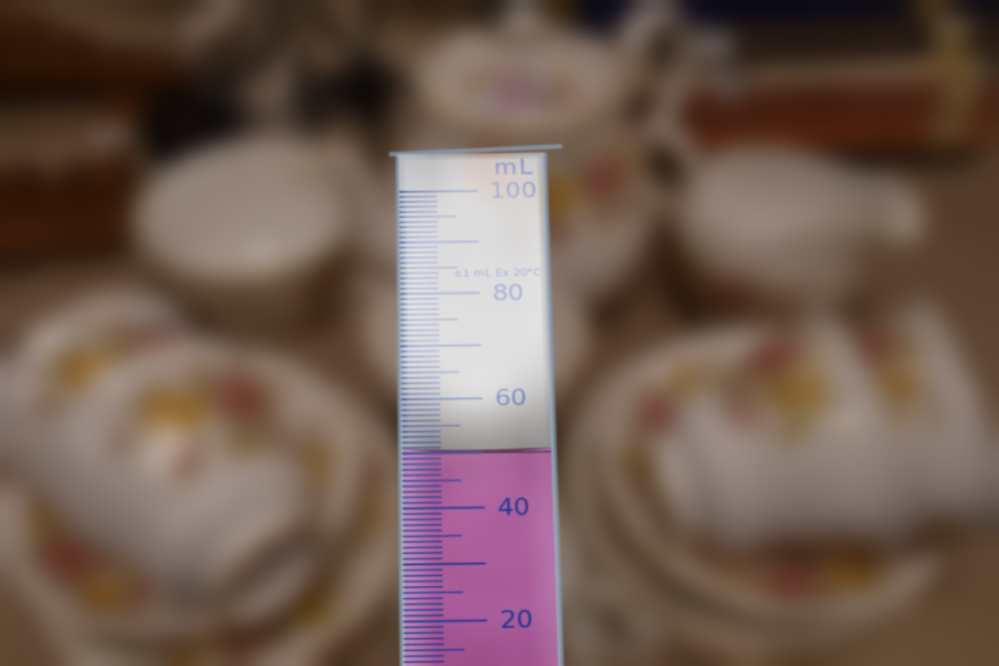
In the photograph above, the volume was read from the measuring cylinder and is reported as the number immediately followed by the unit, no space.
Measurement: 50mL
